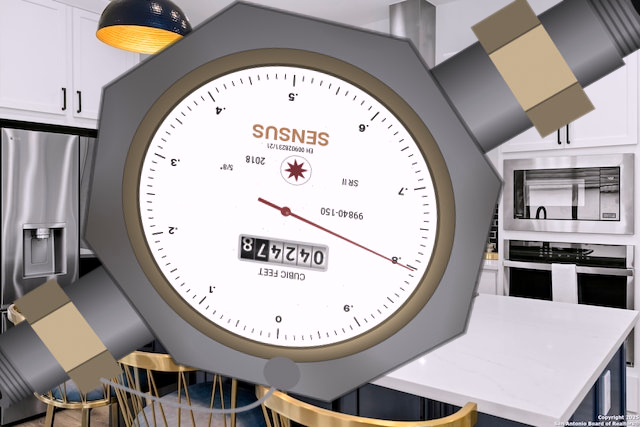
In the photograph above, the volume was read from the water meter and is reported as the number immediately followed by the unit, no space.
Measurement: 42477.80ft³
